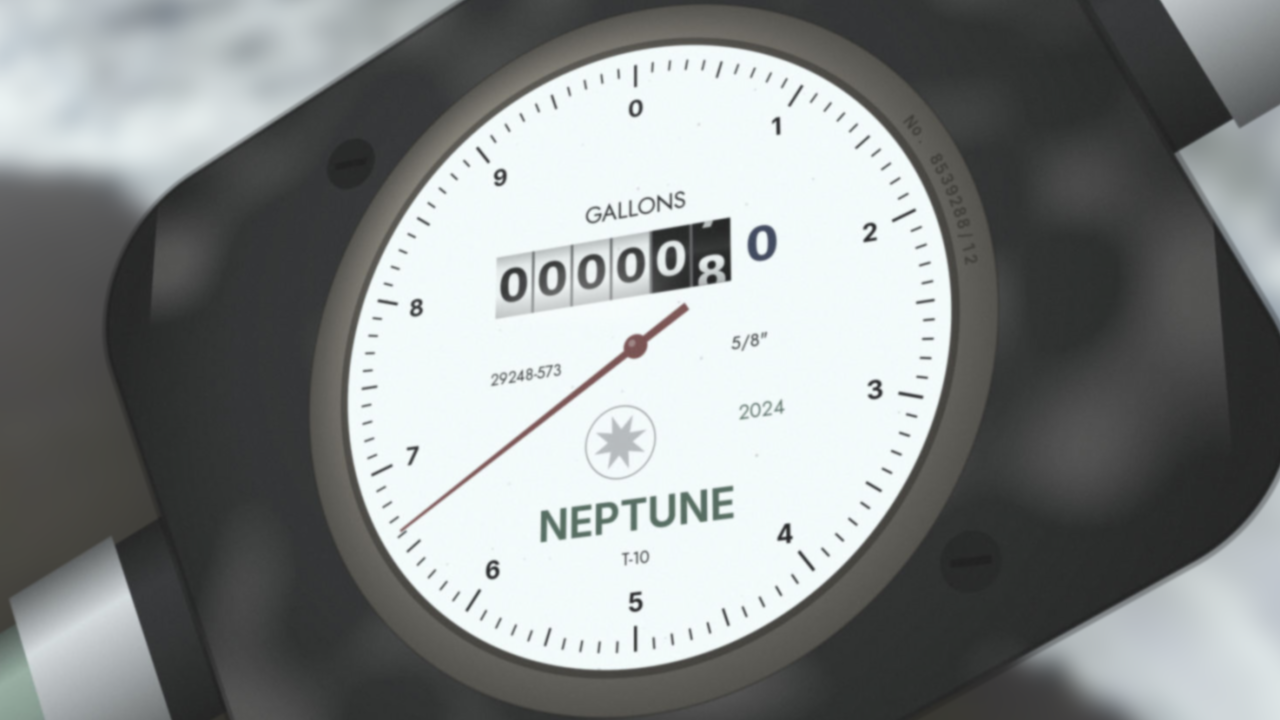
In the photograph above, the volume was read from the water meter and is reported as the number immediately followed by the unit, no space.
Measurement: 76.6gal
